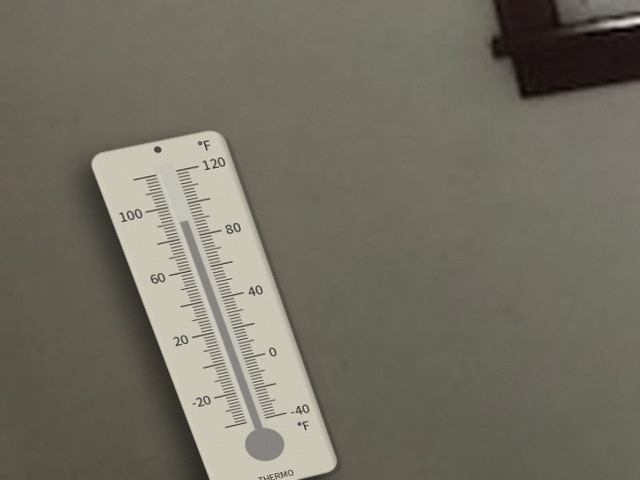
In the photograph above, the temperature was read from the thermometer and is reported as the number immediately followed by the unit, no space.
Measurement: 90°F
